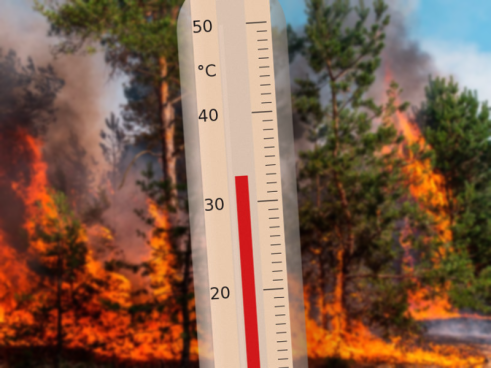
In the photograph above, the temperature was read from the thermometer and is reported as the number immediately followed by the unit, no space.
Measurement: 33°C
